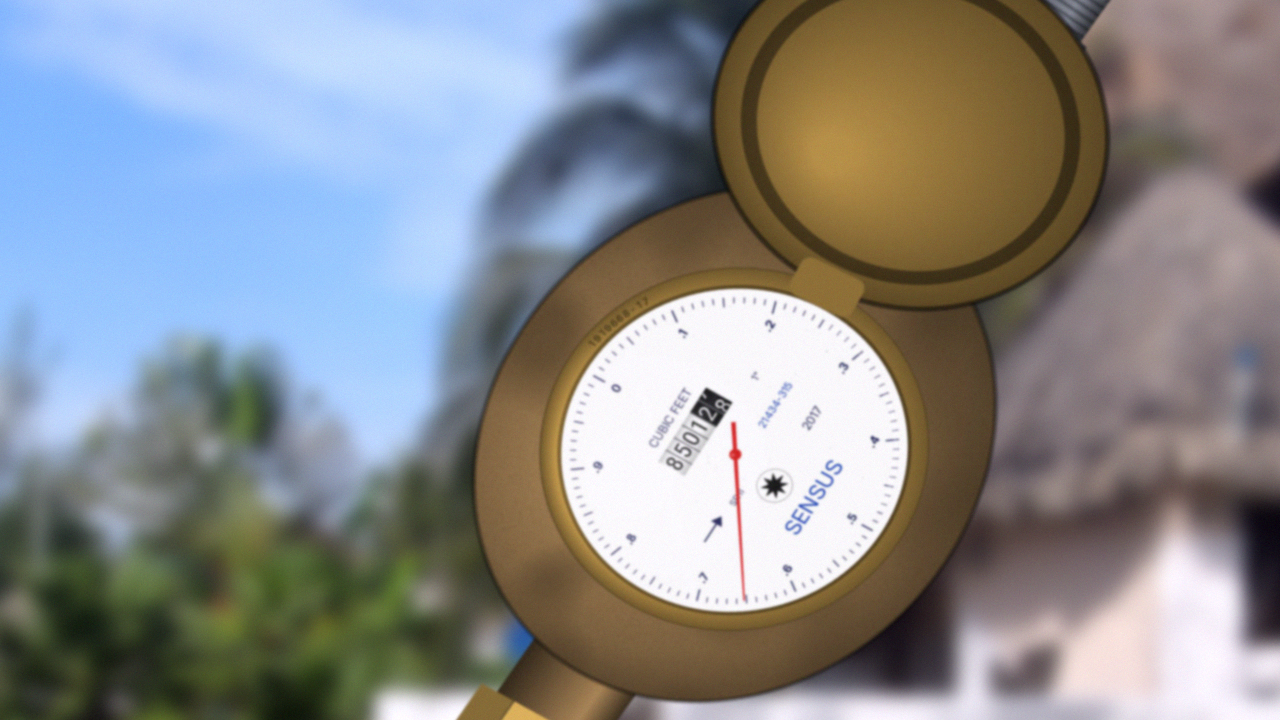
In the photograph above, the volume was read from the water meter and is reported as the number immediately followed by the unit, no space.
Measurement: 850127.65ft³
